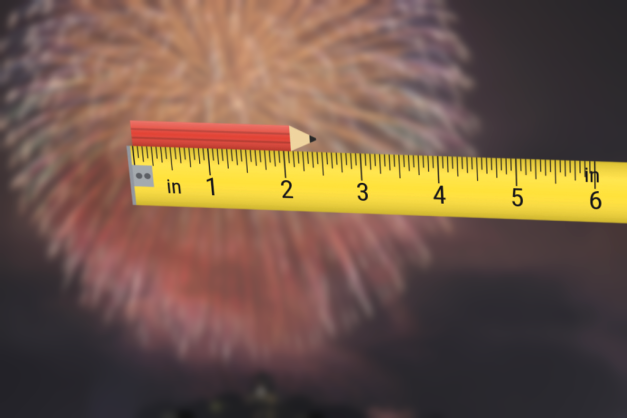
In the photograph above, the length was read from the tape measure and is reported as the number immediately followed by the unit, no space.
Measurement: 2.4375in
